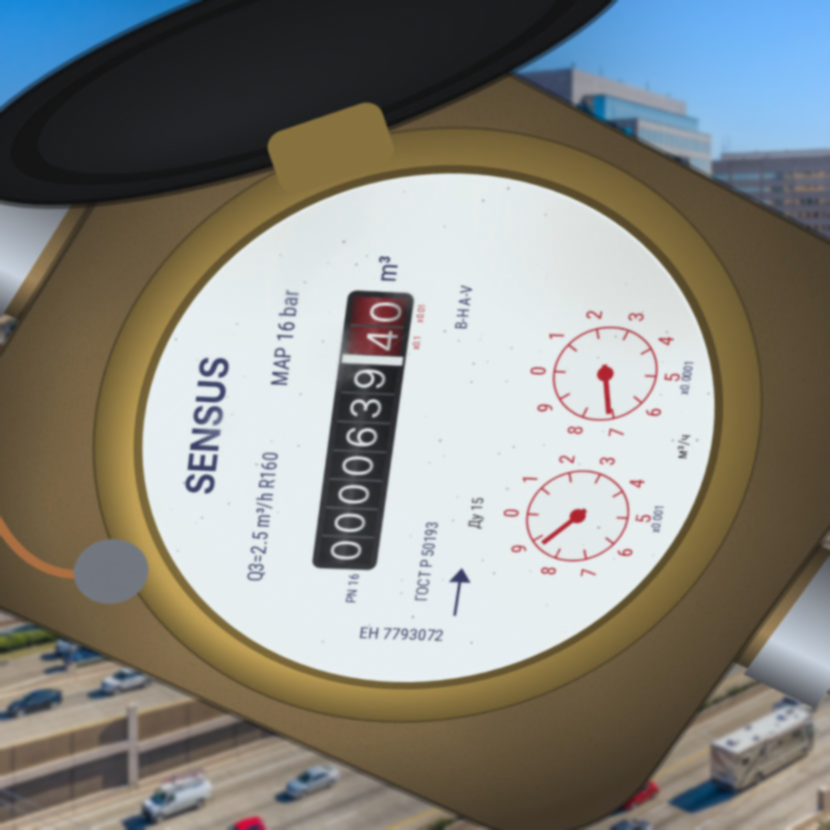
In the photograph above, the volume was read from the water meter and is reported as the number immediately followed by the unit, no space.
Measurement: 639.3987m³
